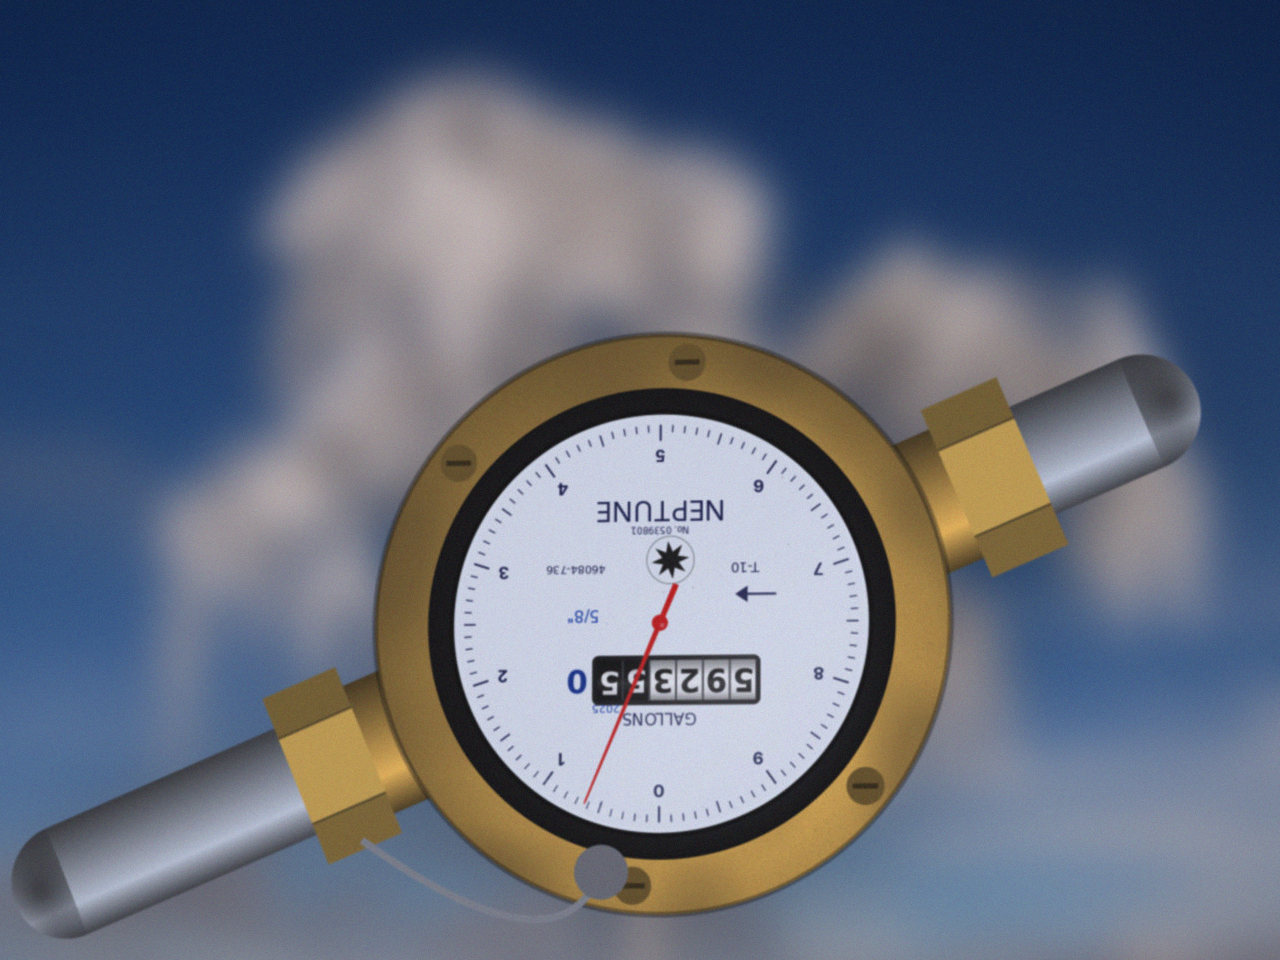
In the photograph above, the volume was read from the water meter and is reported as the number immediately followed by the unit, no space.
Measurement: 5923550.6gal
